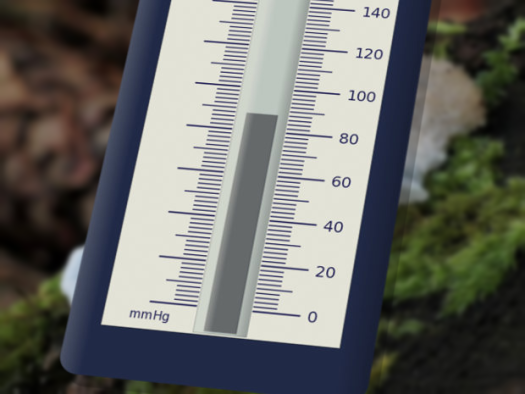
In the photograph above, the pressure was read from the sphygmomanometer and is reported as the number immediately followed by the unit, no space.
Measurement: 88mmHg
